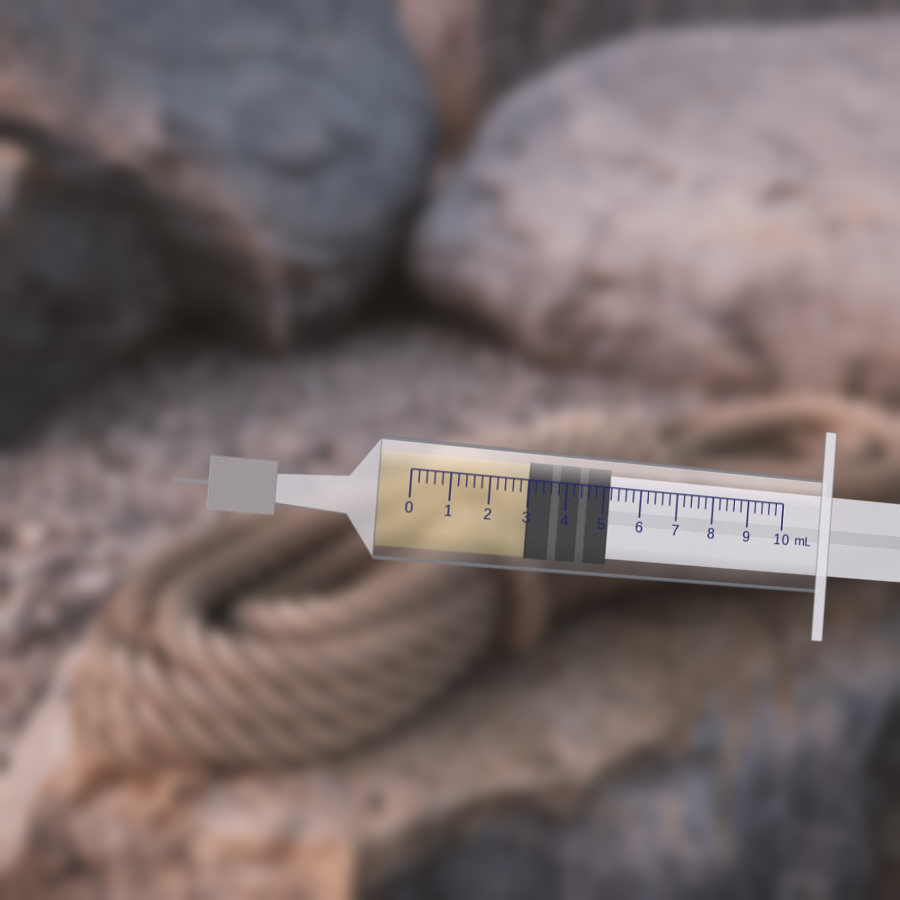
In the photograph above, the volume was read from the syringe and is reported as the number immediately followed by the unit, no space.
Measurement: 3mL
